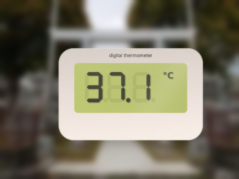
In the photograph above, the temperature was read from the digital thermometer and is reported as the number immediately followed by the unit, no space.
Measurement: 37.1°C
